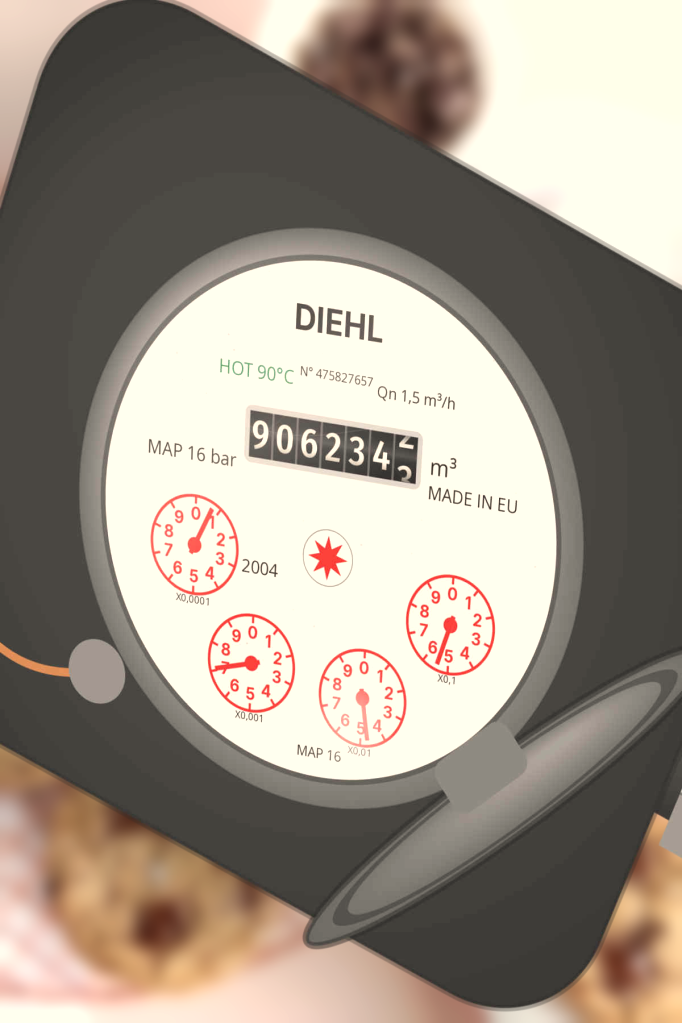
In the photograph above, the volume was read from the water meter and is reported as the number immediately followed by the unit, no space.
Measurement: 9062342.5470m³
